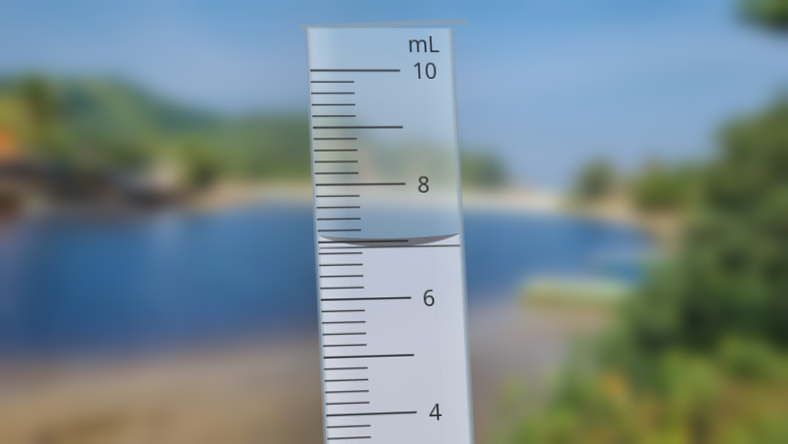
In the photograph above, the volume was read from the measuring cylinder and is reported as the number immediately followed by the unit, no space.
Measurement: 6.9mL
